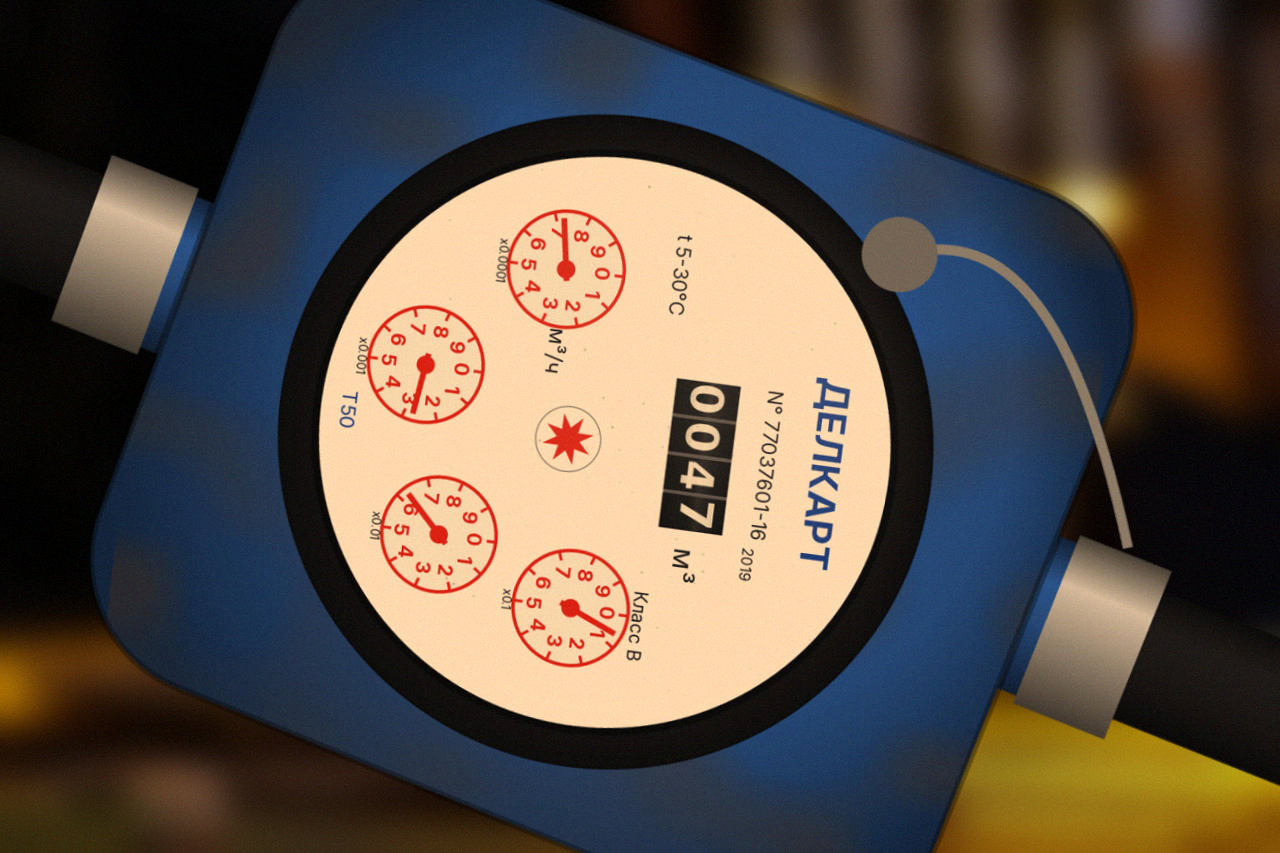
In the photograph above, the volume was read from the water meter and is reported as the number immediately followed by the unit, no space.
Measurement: 47.0627m³
